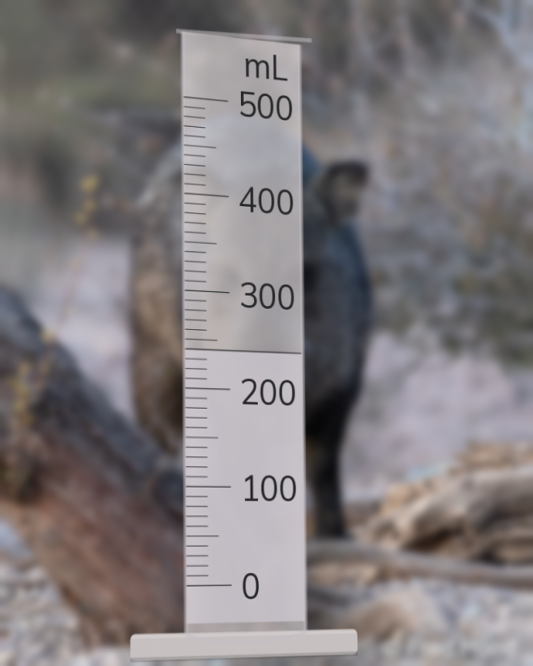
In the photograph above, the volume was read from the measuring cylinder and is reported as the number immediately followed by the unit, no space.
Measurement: 240mL
